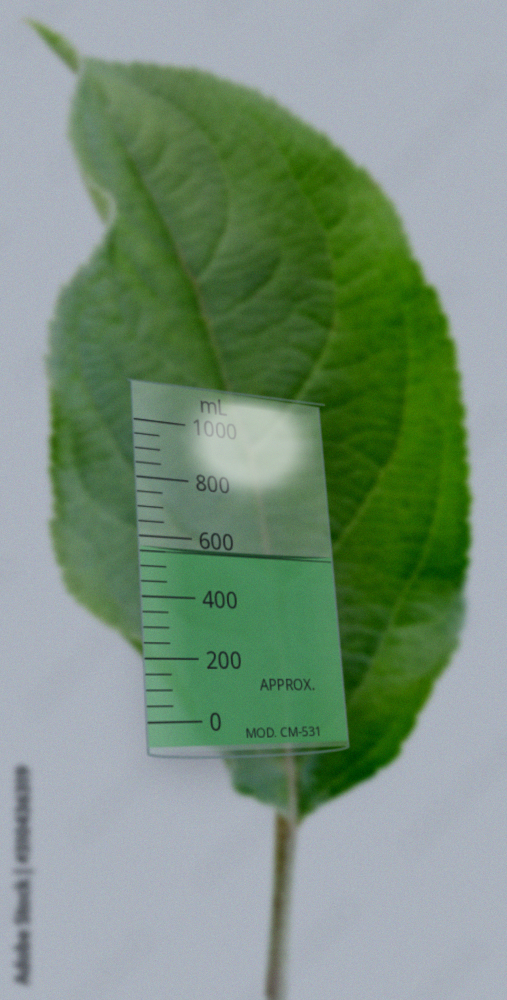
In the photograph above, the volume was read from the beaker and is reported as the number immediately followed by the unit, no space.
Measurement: 550mL
